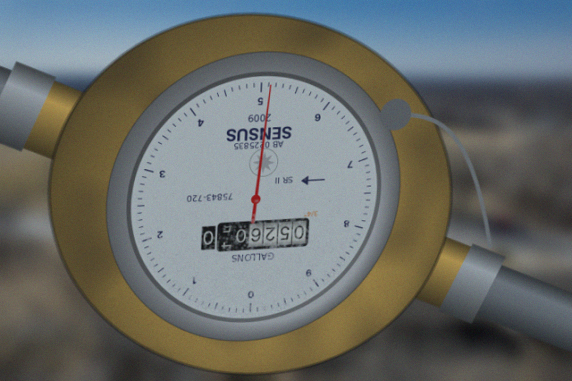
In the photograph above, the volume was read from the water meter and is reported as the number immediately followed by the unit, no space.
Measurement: 526045.1gal
